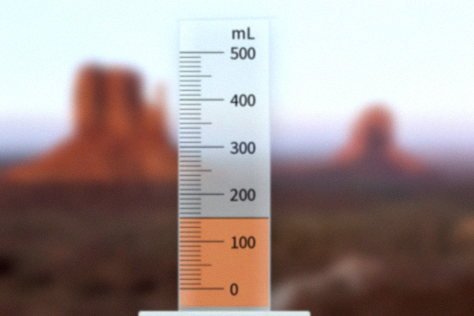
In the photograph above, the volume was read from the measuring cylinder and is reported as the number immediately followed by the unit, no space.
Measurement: 150mL
